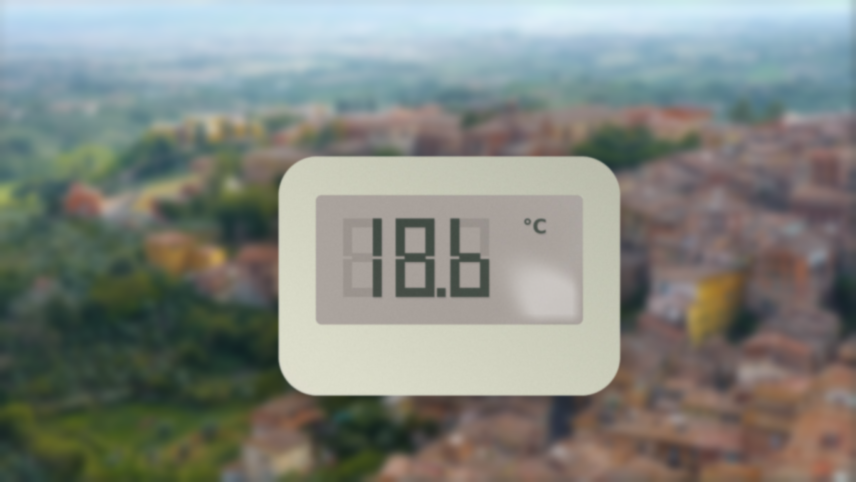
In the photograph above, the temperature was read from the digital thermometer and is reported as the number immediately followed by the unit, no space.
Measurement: 18.6°C
